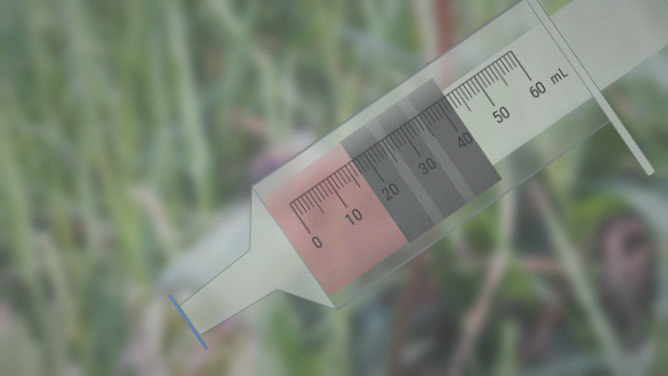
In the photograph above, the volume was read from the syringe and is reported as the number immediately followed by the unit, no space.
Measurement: 17mL
